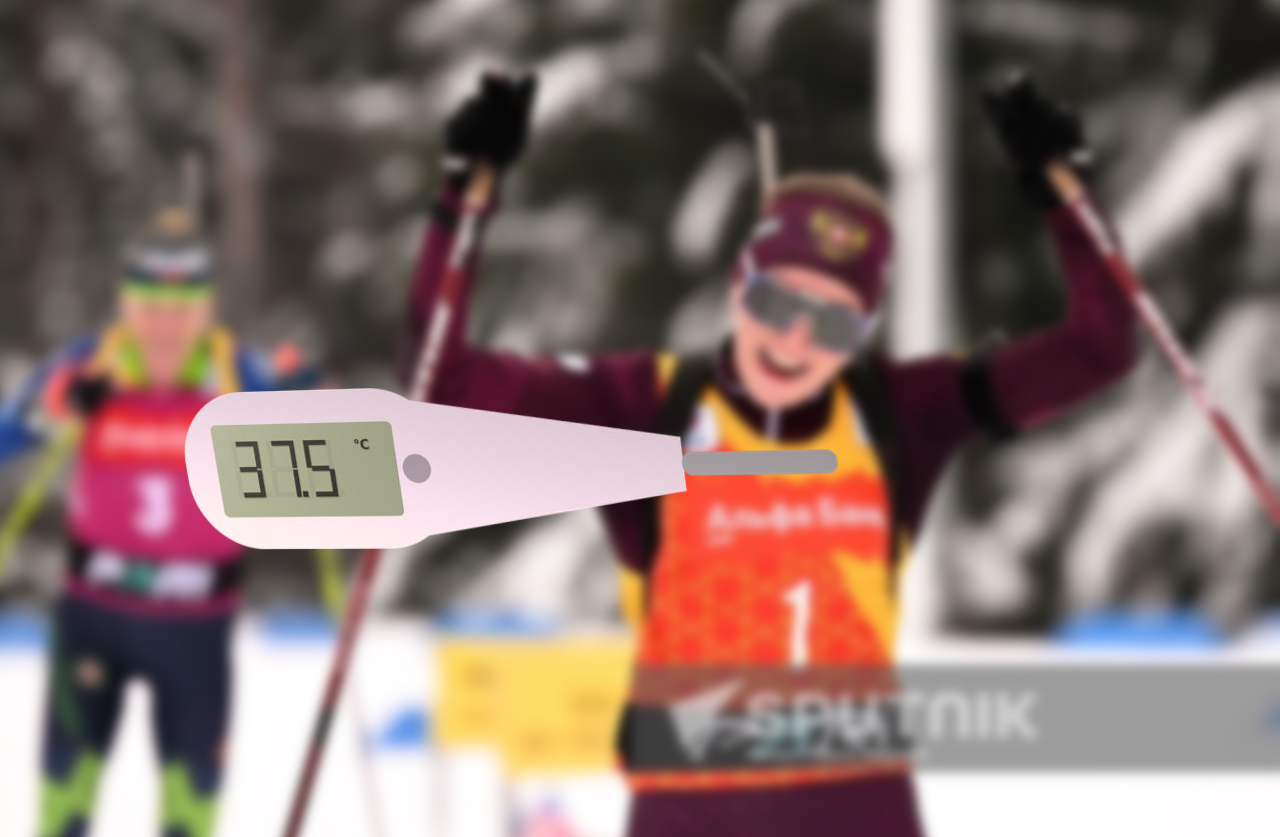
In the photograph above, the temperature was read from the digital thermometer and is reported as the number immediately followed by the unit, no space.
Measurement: 37.5°C
